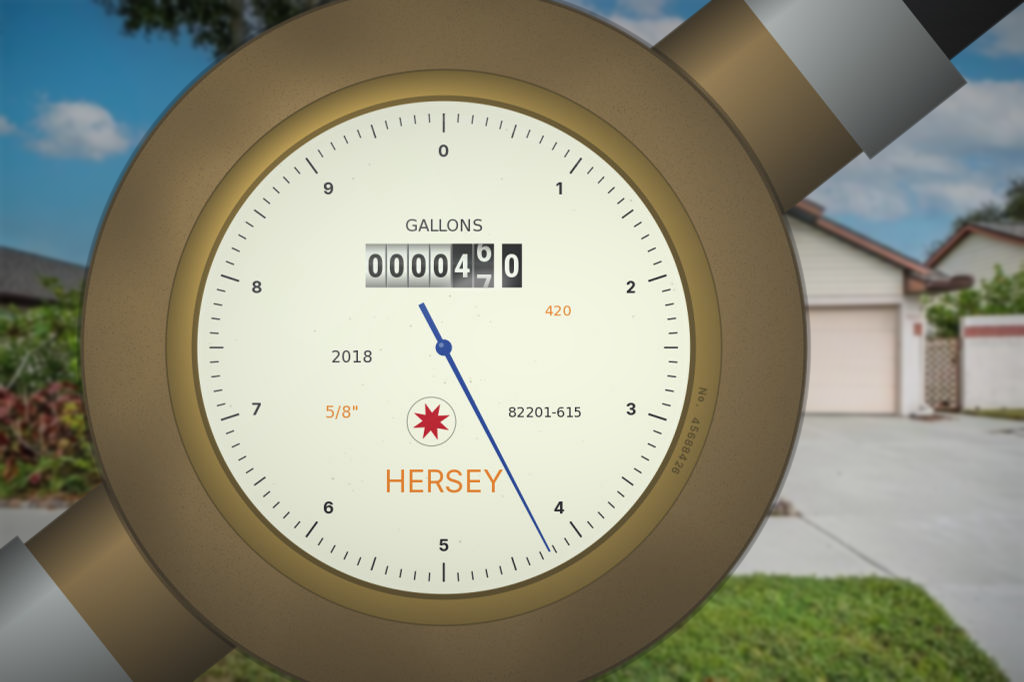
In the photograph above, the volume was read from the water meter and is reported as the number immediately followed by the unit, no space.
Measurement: 464.2gal
